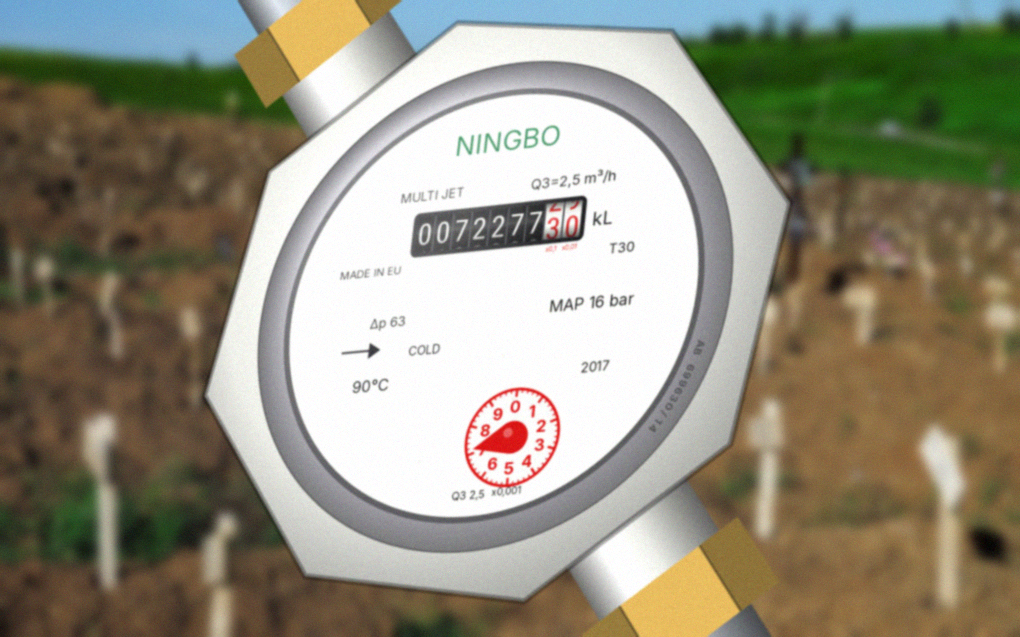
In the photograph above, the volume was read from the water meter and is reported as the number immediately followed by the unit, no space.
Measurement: 72277.297kL
